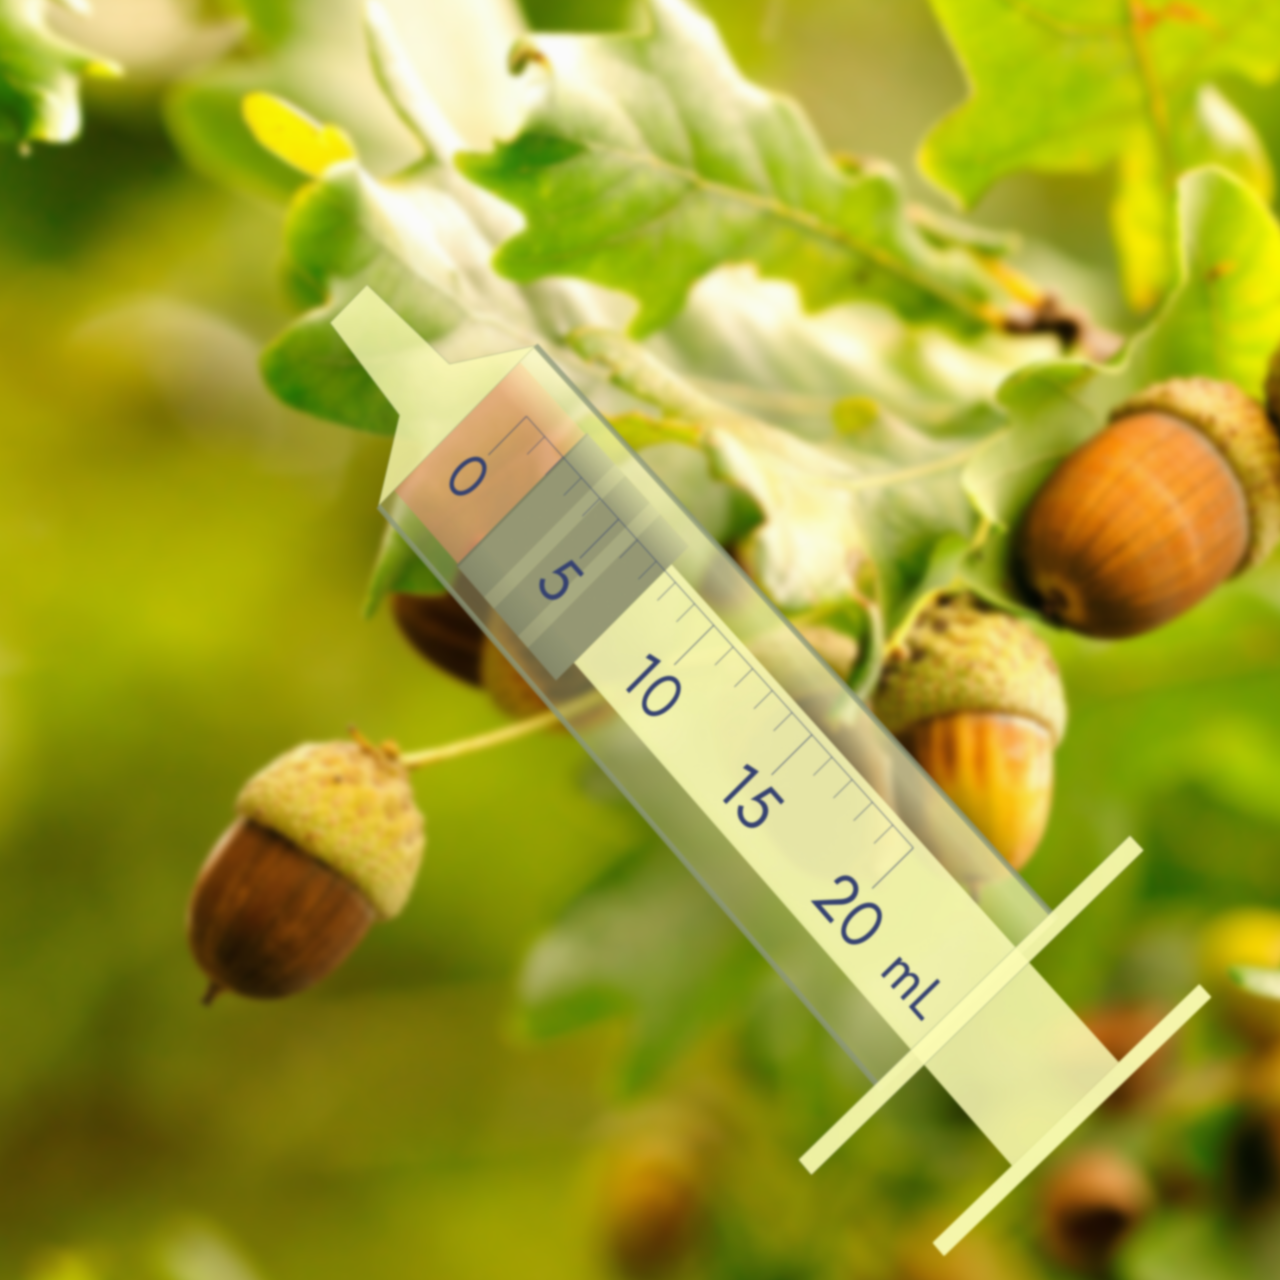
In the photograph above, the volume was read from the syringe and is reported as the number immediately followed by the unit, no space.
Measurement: 2mL
